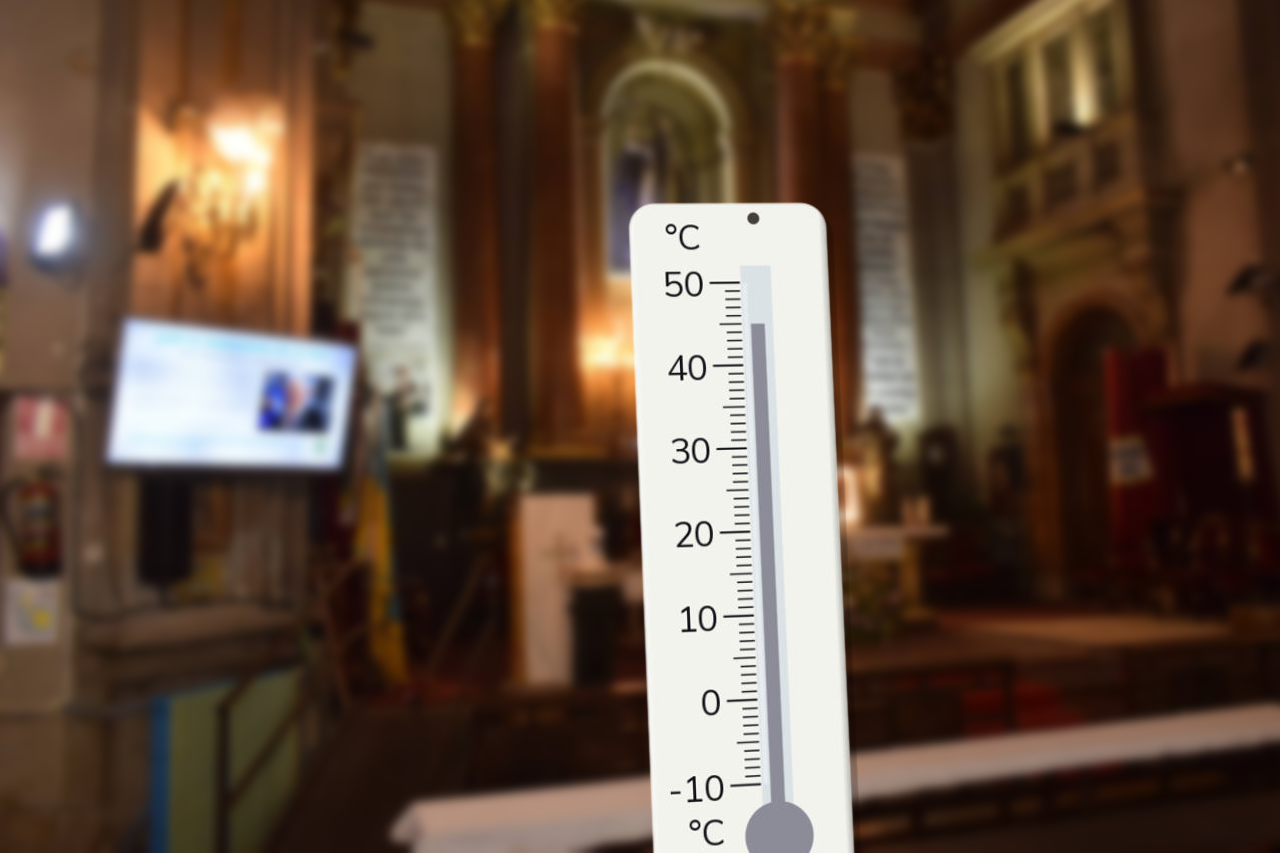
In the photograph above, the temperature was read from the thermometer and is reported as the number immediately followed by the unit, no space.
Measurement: 45°C
